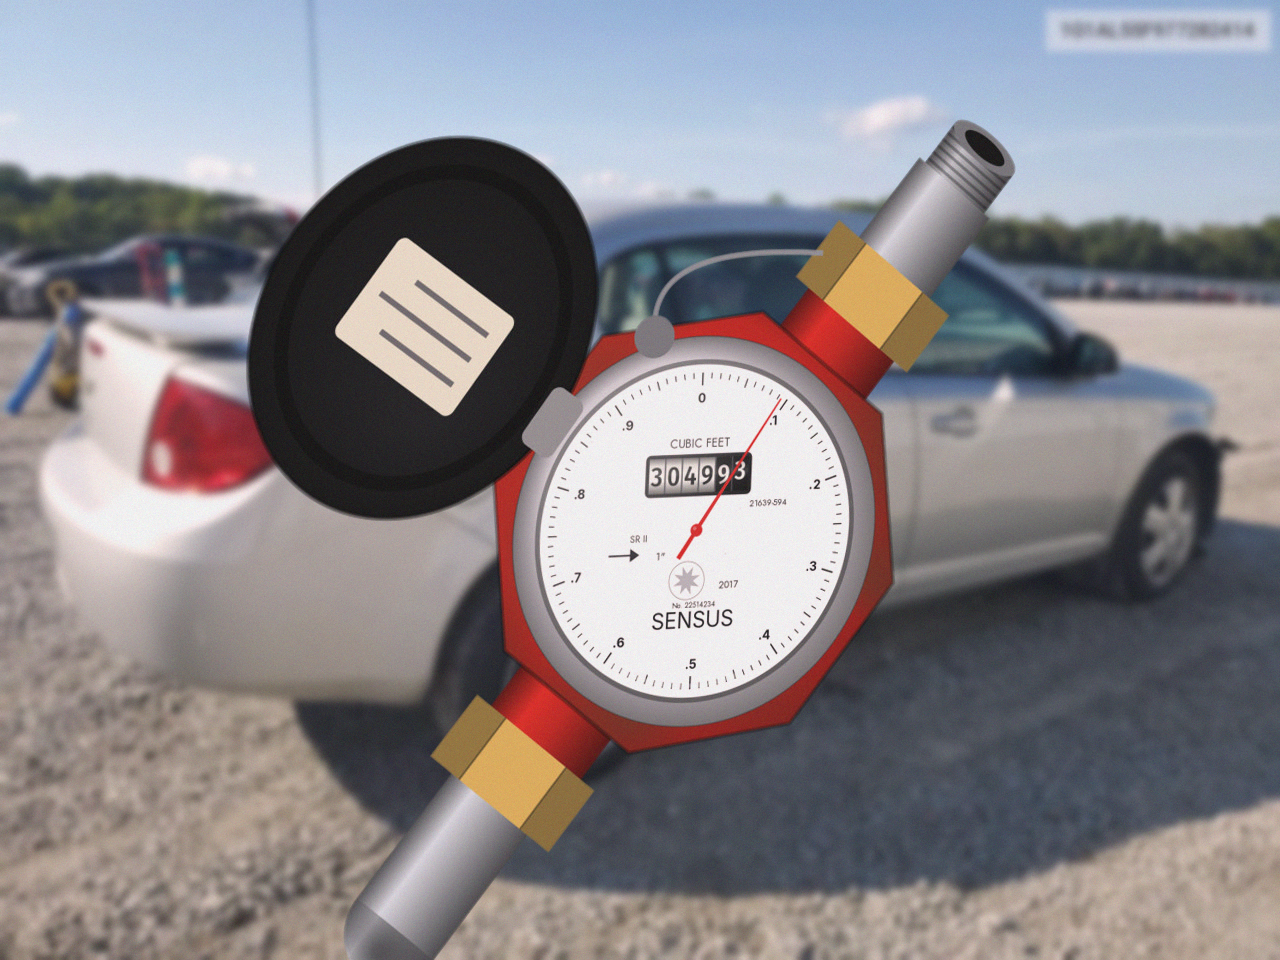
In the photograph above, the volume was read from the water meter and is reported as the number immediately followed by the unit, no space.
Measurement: 304993.09ft³
